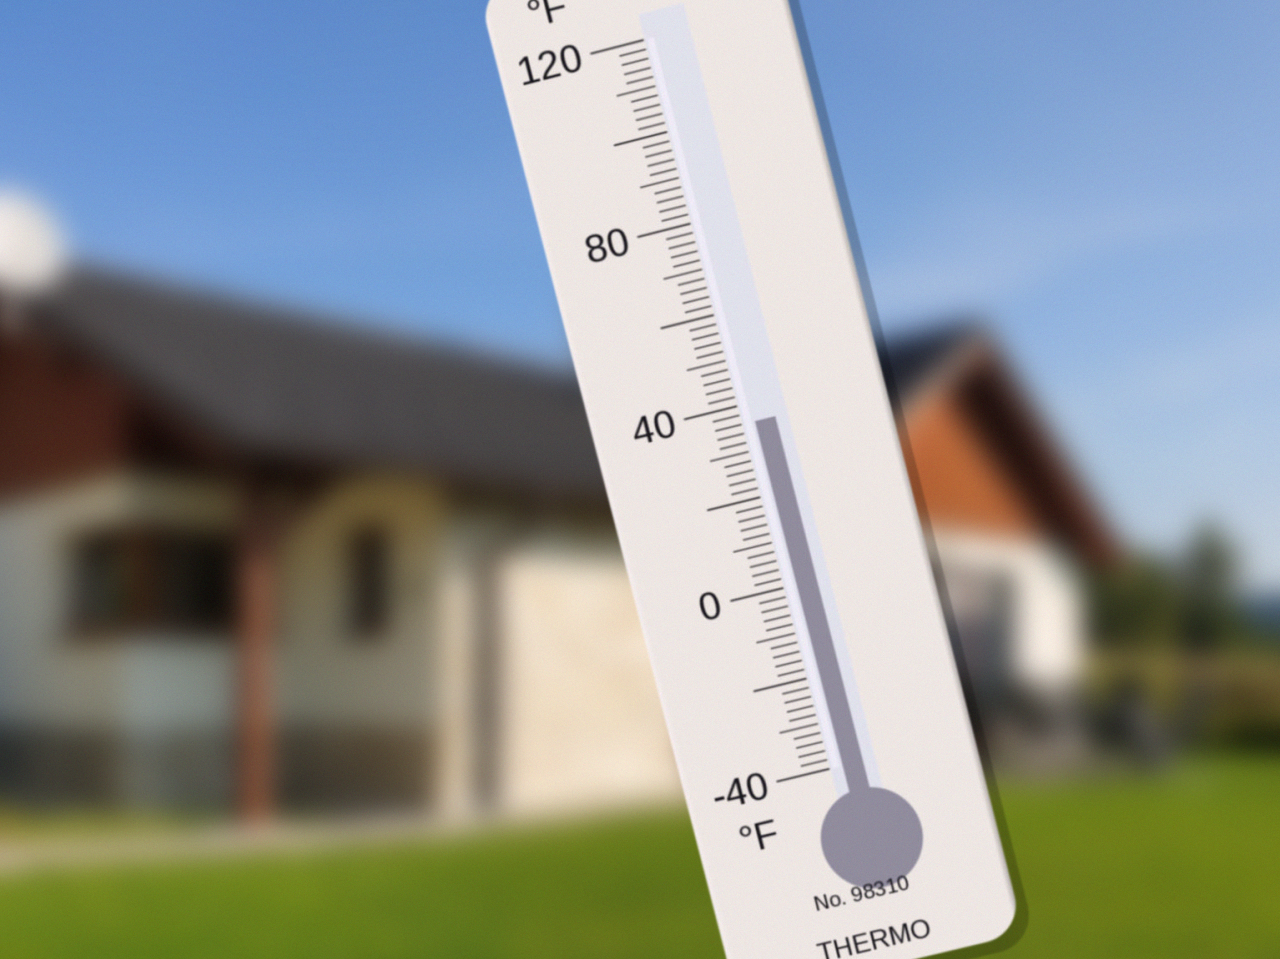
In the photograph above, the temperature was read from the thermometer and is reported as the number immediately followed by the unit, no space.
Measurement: 36°F
